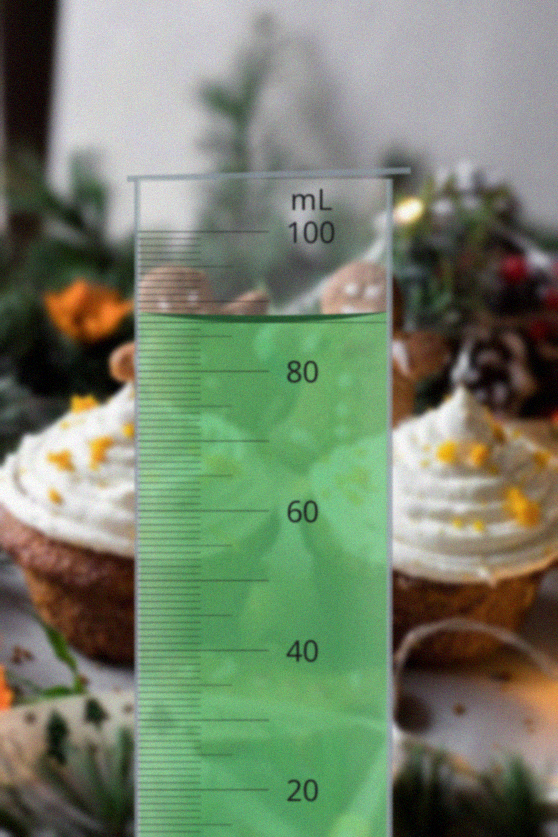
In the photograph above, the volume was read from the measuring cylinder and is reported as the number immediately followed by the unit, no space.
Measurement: 87mL
